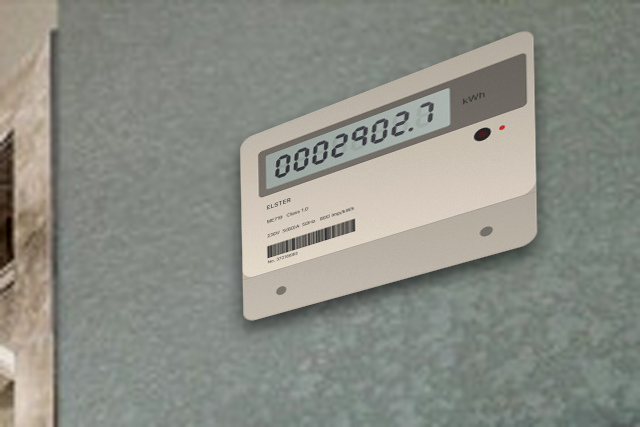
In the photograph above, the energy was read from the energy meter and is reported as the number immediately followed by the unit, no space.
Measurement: 2902.7kWh
